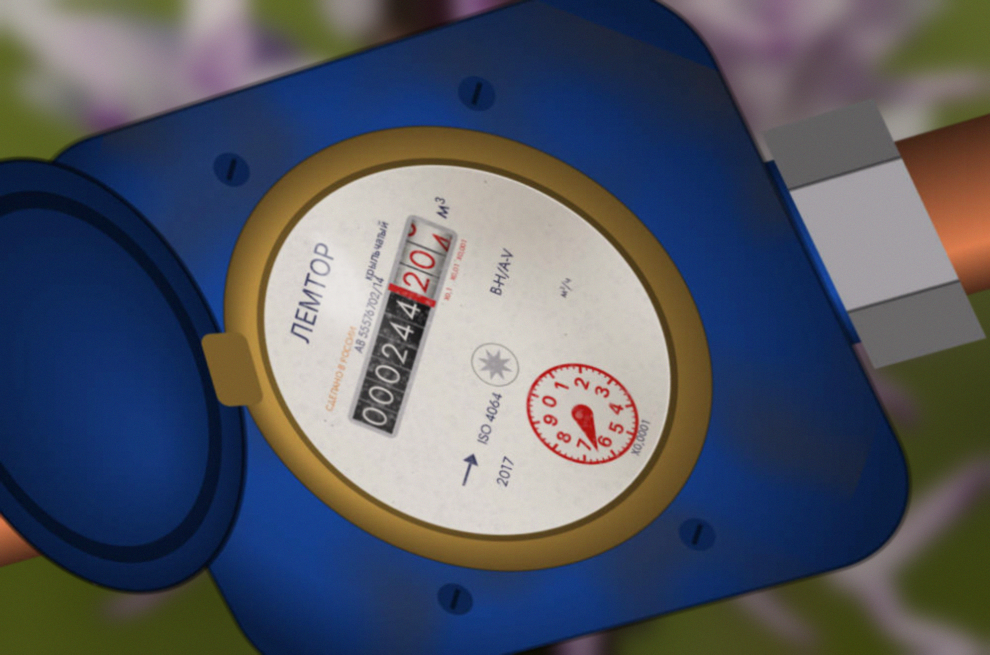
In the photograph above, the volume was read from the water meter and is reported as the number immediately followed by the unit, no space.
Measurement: 244.2036m³
